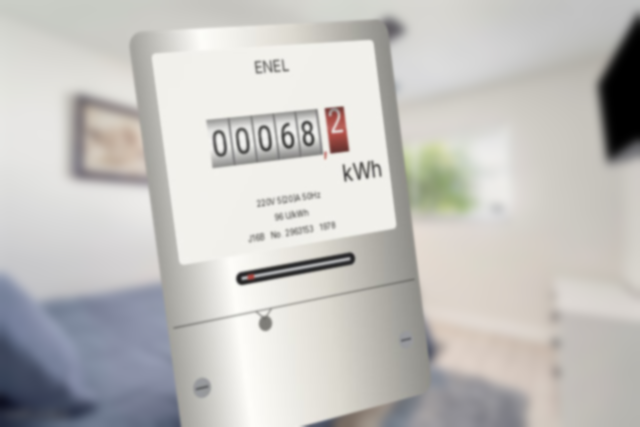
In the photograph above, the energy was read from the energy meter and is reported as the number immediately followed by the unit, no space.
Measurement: 68.2kWh
